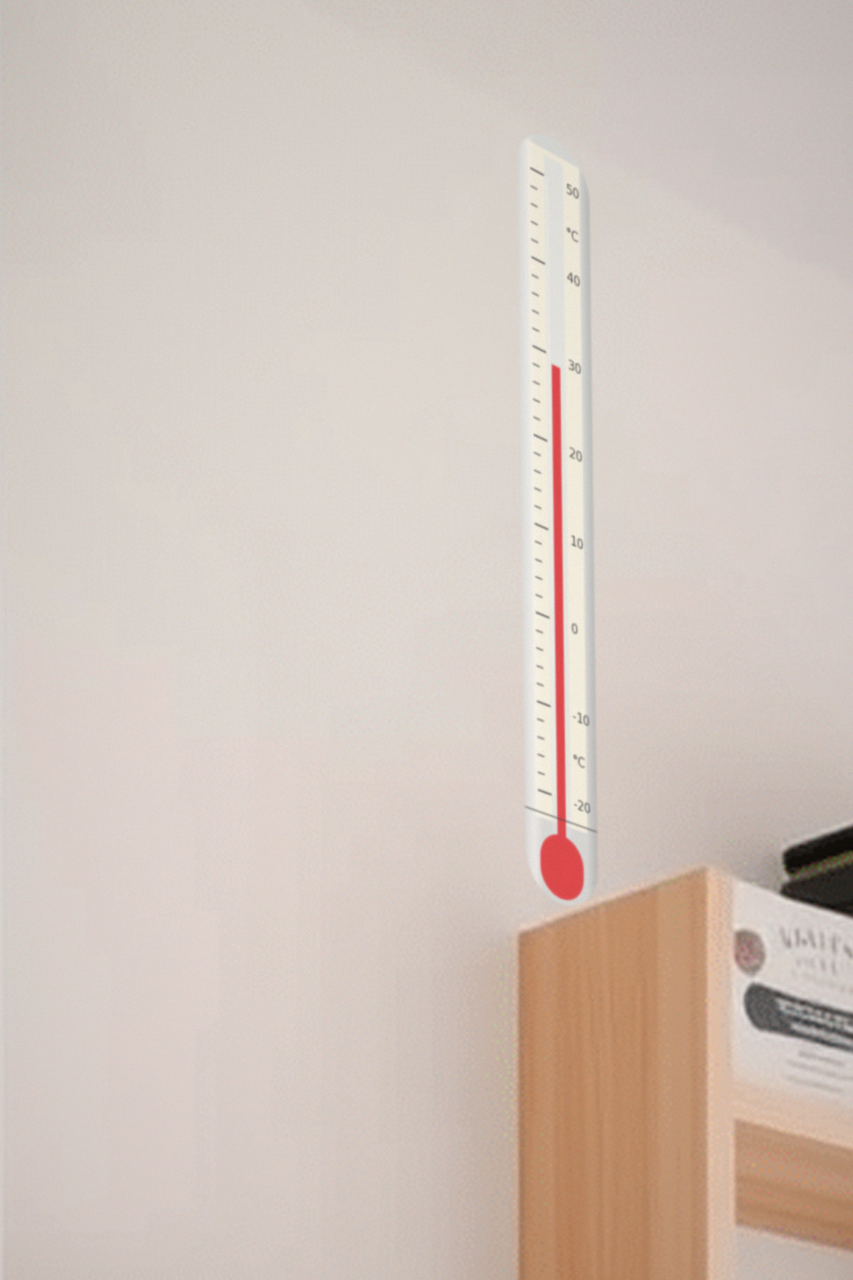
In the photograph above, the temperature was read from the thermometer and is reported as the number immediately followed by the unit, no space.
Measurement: 29°C
